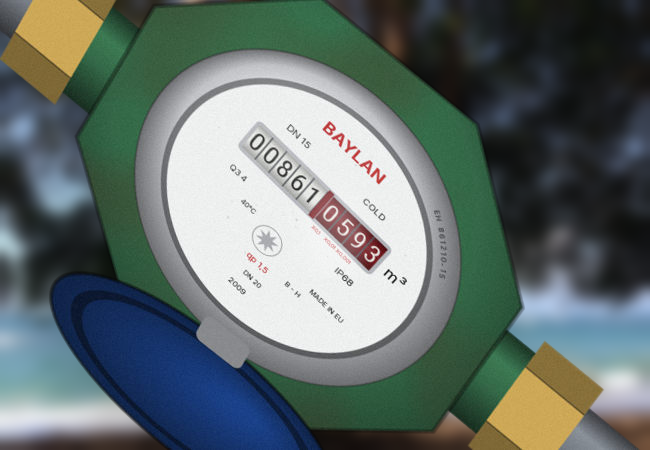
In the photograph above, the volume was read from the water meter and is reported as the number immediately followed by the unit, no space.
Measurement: 861.0593m³
